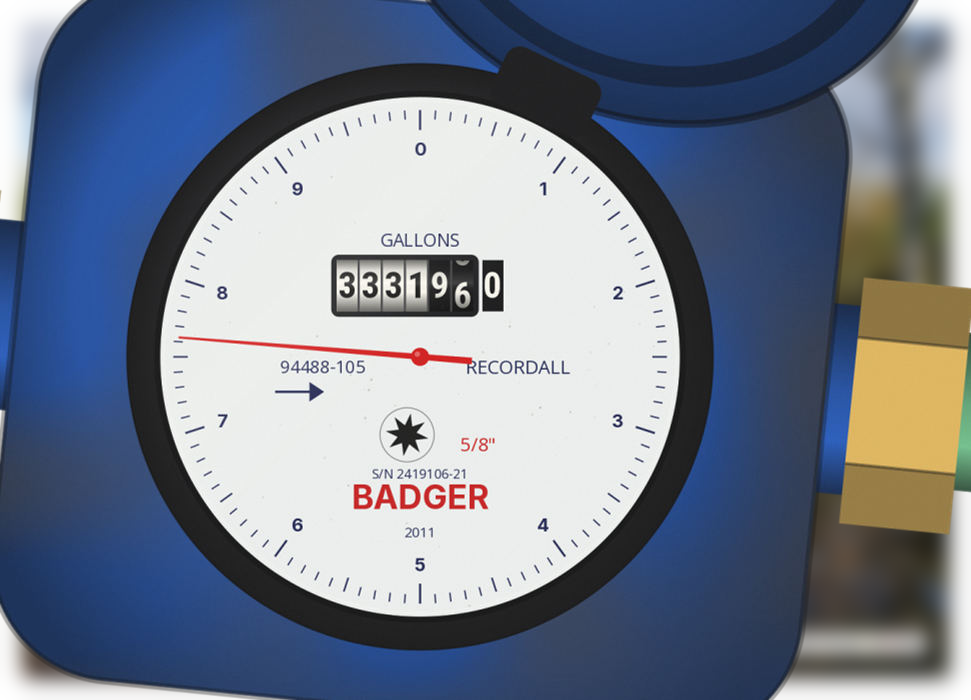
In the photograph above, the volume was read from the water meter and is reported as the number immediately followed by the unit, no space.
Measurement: 3331957.6gal
